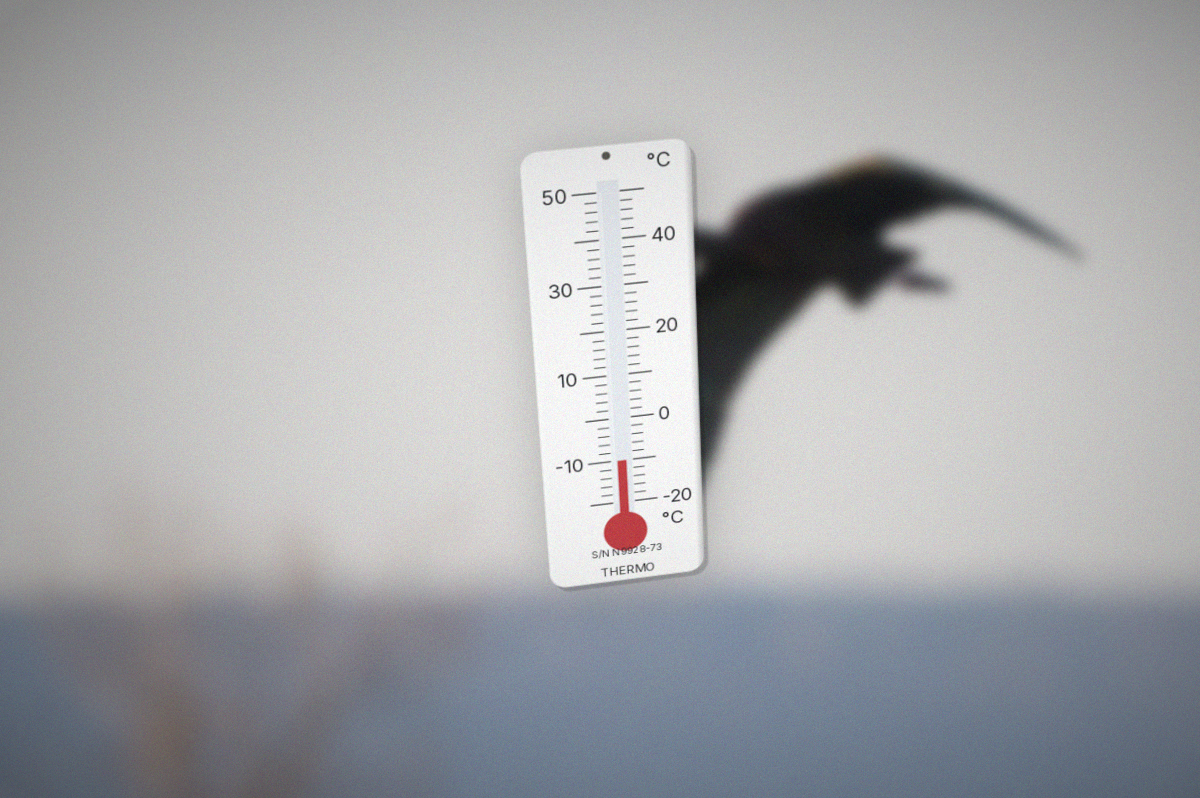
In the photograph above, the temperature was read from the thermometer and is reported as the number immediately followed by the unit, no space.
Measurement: -10°C
